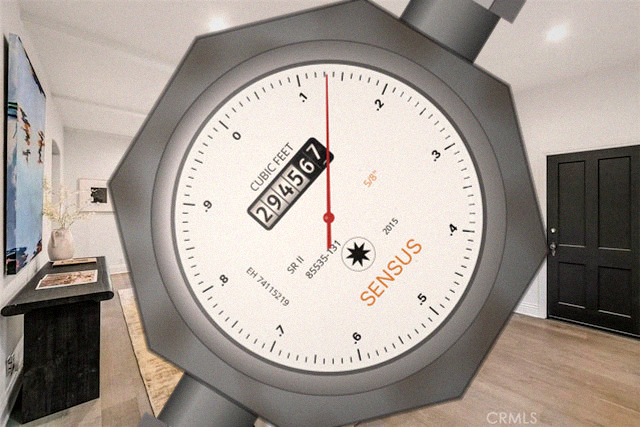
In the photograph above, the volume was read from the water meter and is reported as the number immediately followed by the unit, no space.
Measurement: 294567.13ft³
